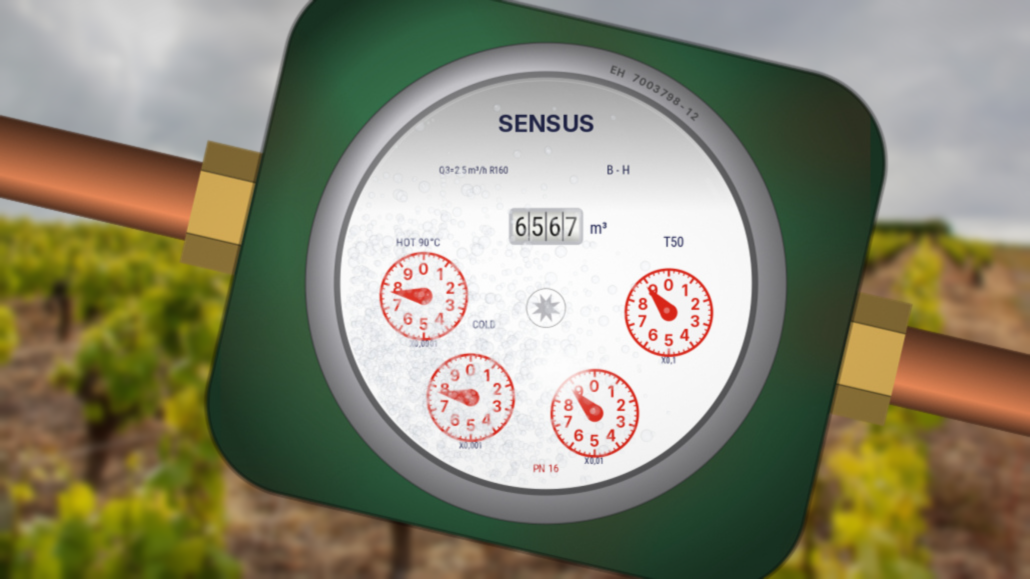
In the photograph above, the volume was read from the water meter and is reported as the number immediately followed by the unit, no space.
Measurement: 6567.8877m³
